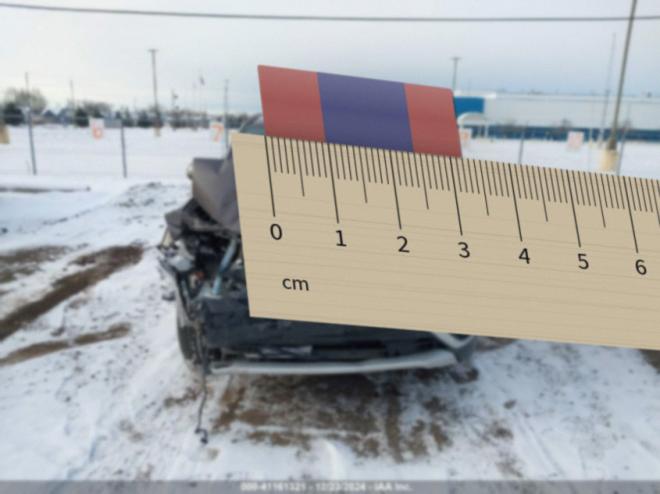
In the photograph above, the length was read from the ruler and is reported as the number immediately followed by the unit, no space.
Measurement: 3.2cm
